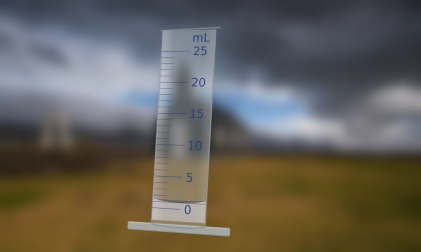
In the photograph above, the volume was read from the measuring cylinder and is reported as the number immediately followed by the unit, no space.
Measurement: 1mL
